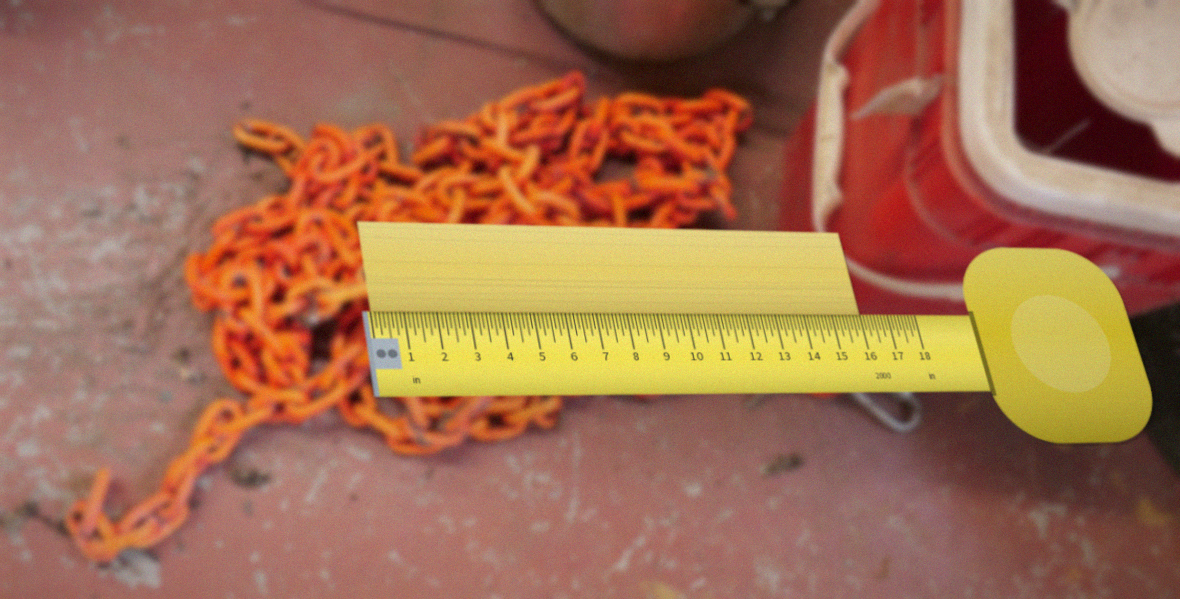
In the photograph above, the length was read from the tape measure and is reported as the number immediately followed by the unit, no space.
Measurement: 16in
